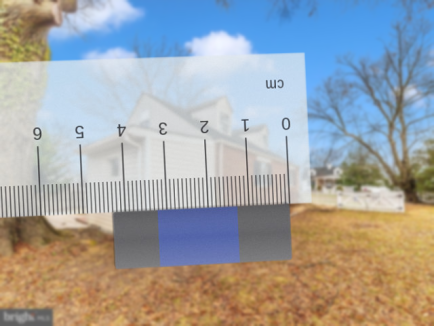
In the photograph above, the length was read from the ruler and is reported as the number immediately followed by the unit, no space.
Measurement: 4.3cm
